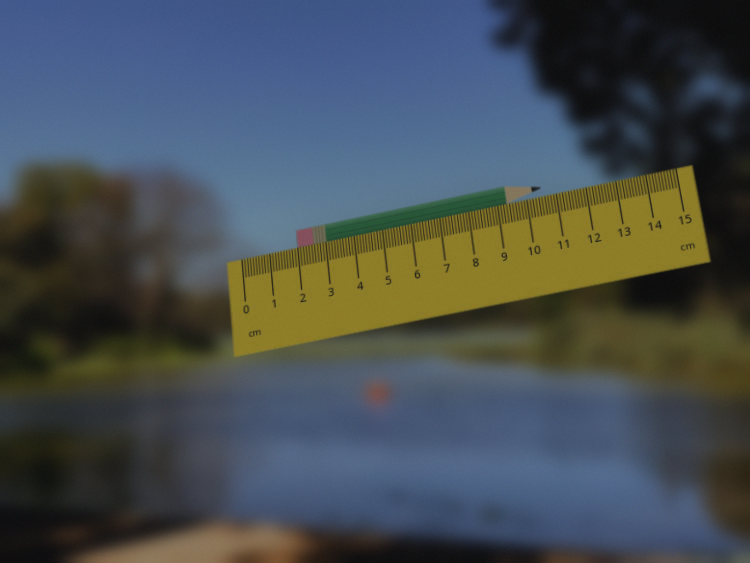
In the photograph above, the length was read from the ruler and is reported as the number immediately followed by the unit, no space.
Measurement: 8.5cm
